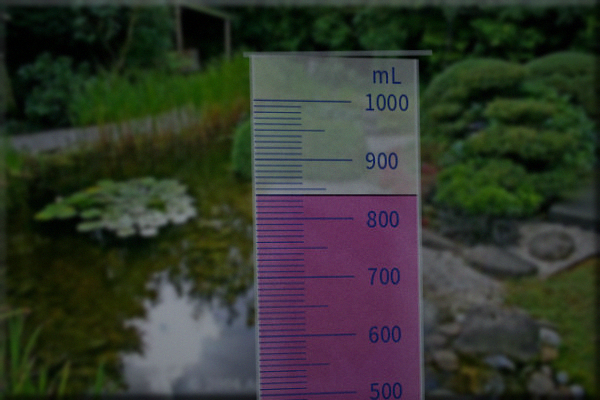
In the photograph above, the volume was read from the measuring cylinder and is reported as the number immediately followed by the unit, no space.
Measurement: 840mL
